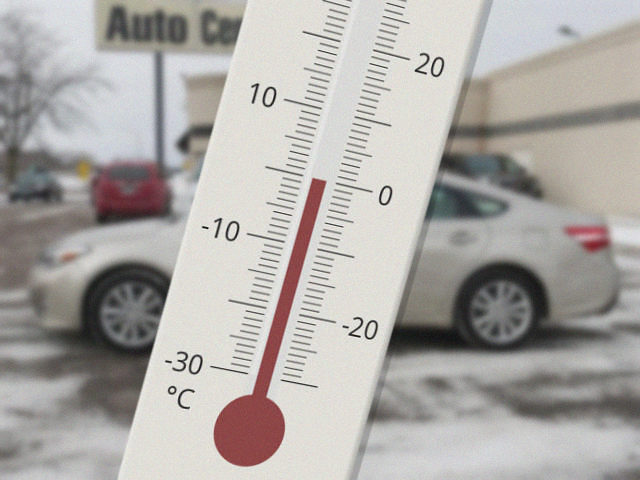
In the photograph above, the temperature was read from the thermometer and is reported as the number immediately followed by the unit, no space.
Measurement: 0°C
